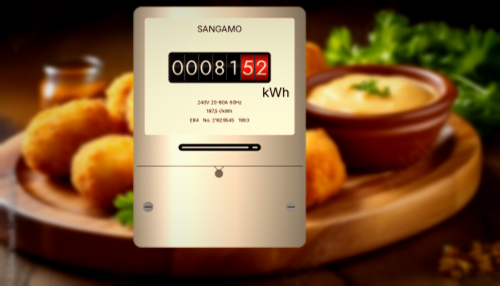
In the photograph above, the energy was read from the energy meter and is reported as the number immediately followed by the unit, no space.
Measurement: 81.52kWh
